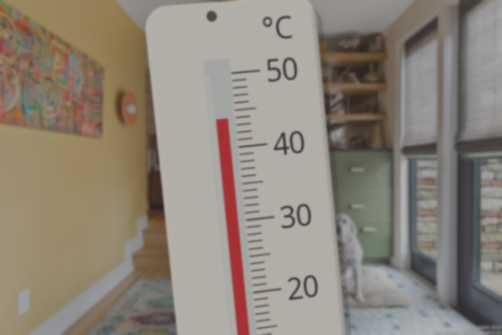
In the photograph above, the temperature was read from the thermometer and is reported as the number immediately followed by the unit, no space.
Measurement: 44°C
